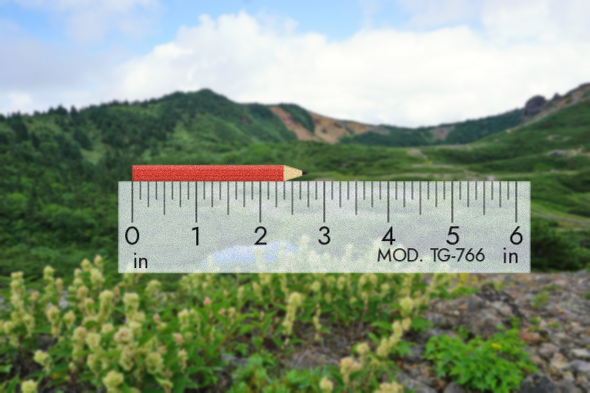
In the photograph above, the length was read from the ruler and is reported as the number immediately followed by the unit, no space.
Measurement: 2.75in
